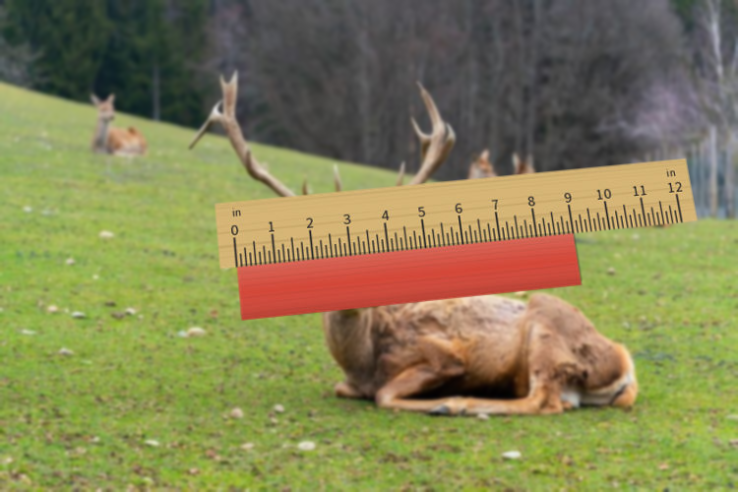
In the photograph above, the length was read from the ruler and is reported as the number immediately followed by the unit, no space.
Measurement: 9in
